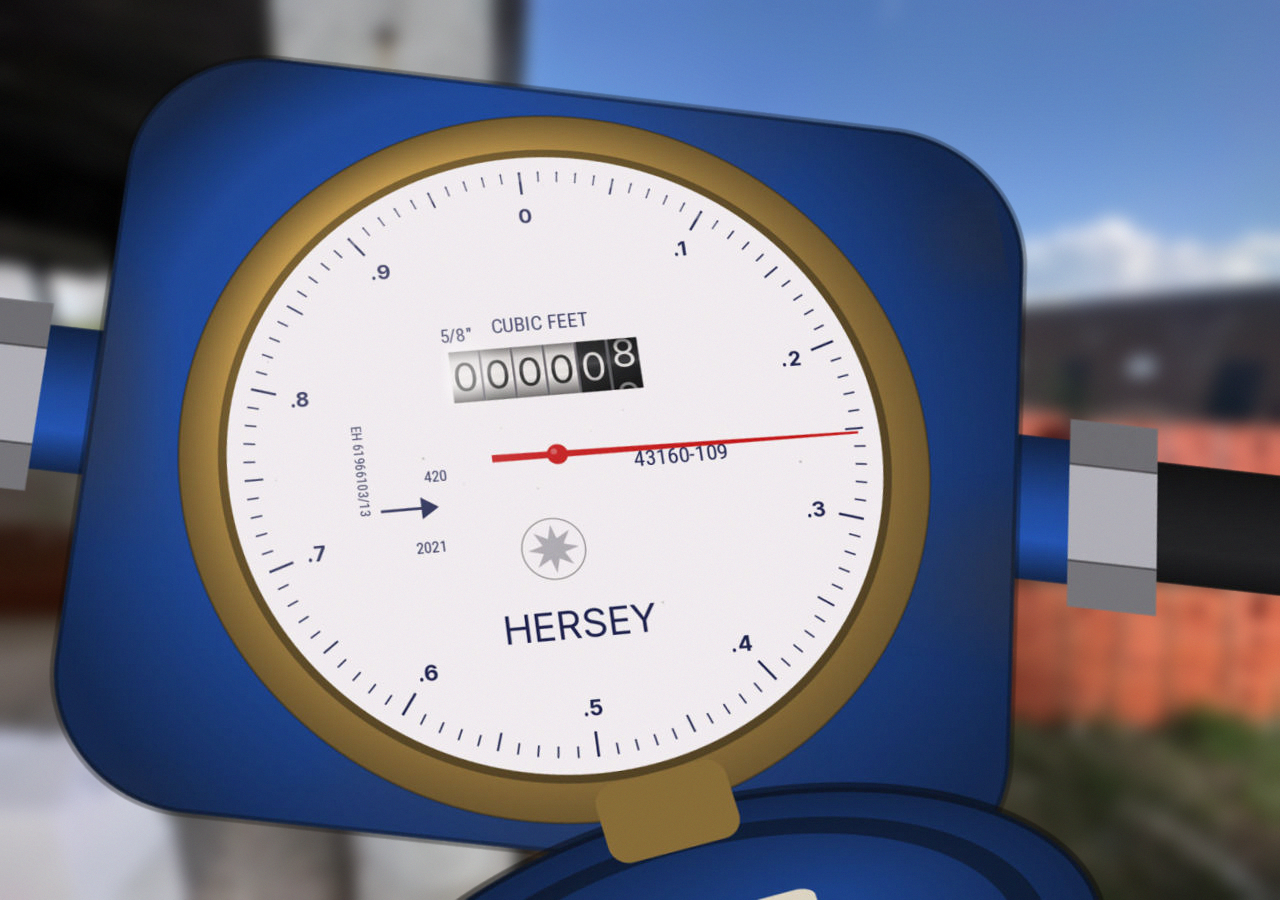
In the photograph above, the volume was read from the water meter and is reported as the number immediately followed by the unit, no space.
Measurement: 8.25ft³
